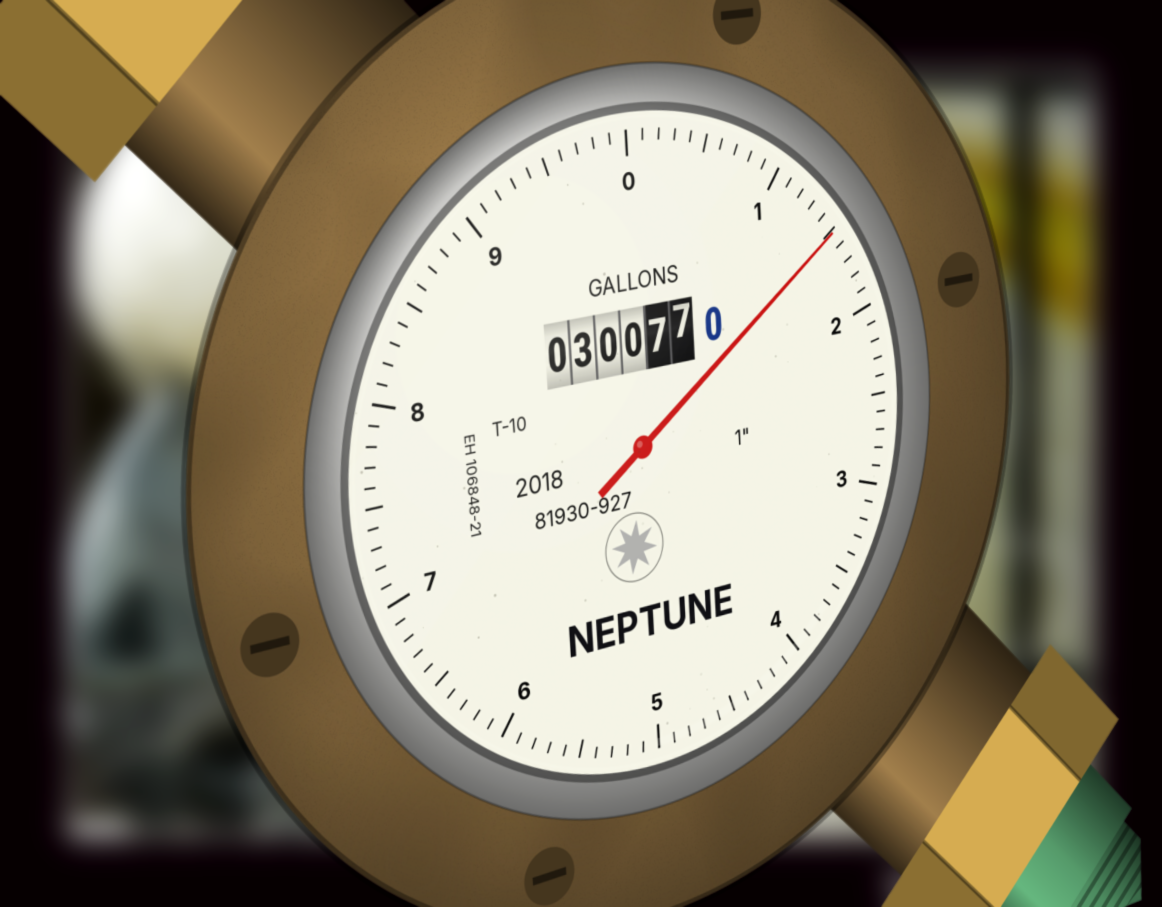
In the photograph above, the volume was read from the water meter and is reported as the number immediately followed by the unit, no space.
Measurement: 300771.5gal
